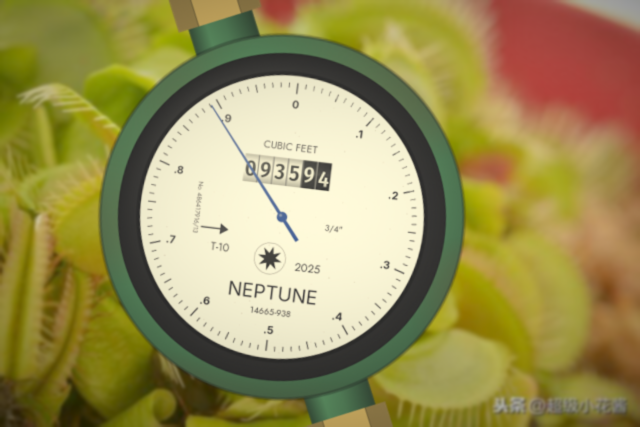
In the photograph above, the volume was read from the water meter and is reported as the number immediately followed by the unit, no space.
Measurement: 93593.89ft³
